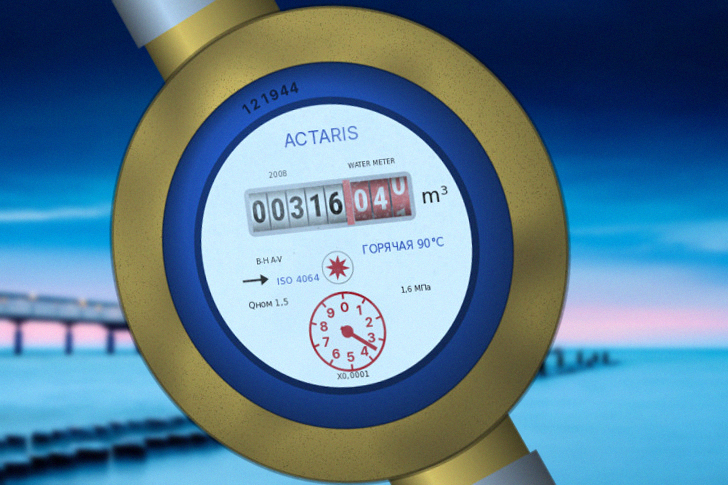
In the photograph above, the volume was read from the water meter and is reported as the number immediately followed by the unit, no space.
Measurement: 316.0403m³
